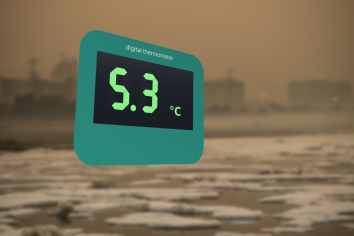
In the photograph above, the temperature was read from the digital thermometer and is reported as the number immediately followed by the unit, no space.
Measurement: 5.3°C
